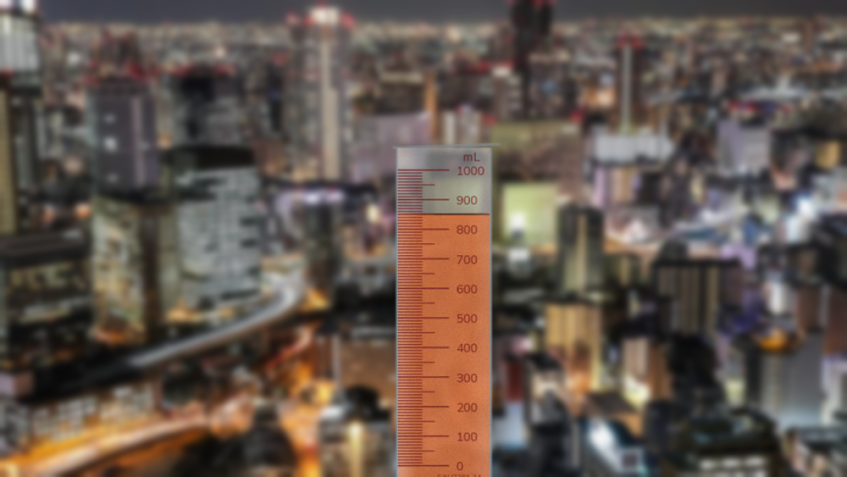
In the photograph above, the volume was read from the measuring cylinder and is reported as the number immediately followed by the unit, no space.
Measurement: 850mL
